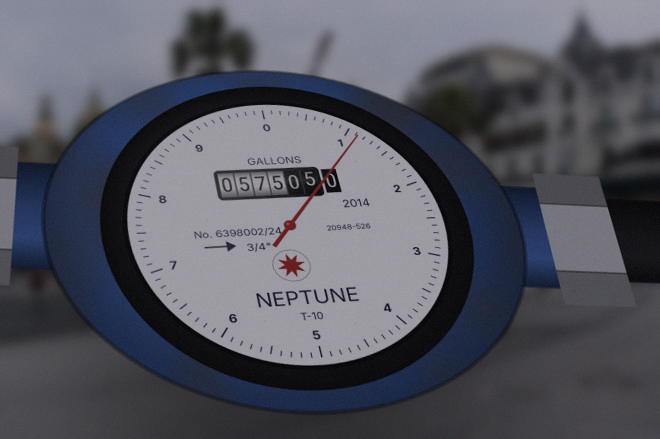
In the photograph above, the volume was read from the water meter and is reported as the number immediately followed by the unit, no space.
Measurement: 575051.1gal
